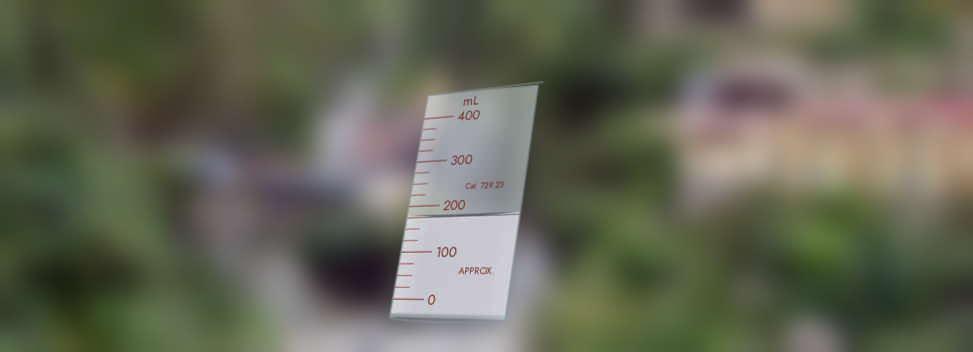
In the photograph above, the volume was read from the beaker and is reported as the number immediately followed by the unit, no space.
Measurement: 175mL
